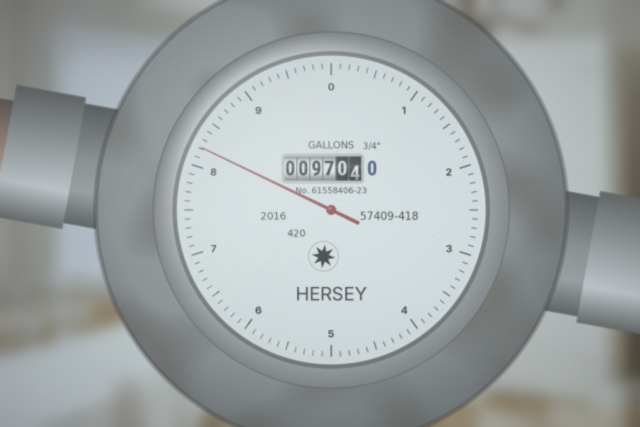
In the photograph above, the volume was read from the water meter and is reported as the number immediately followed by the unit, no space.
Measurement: 97038.2gal
